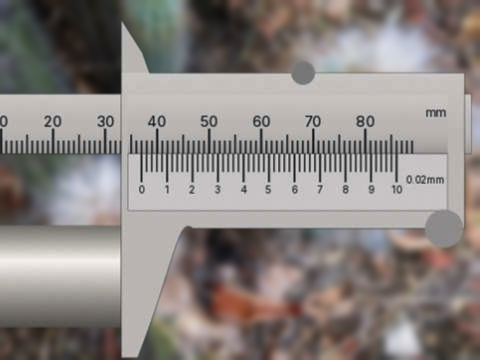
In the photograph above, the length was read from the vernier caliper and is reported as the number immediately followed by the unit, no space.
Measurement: 37.0mm
